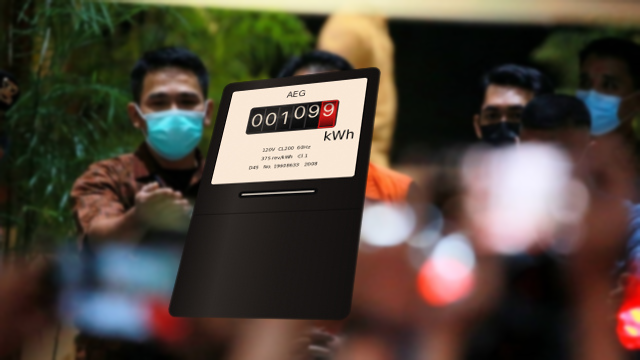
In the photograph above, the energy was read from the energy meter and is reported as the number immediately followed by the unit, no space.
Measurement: 109.9kWh
